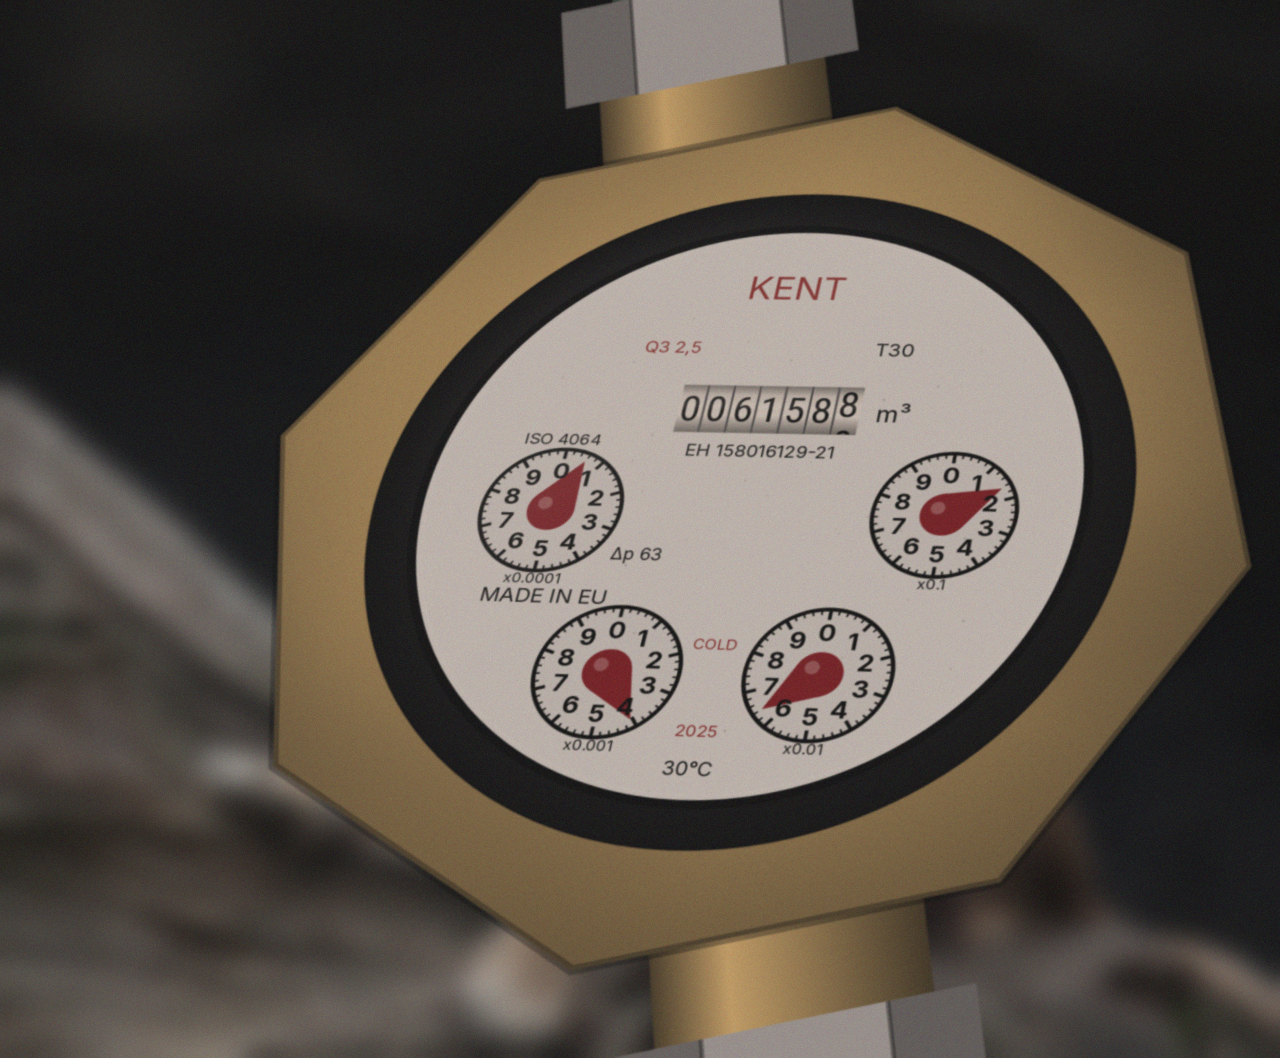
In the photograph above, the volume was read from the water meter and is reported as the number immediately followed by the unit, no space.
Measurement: 61588.1640m³
